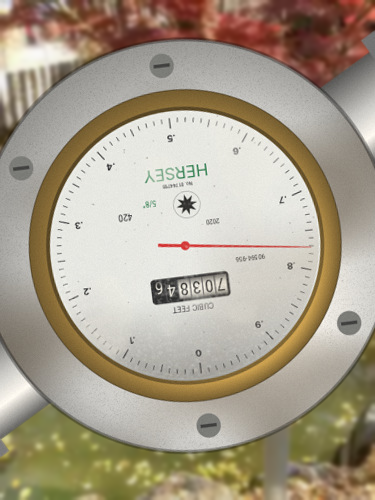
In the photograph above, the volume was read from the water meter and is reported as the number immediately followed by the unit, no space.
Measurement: 703845.77ft³
